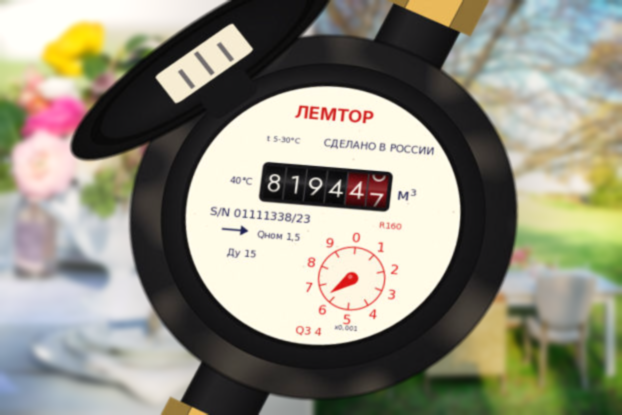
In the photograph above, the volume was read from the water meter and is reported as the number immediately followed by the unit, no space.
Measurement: 8194.466m³
